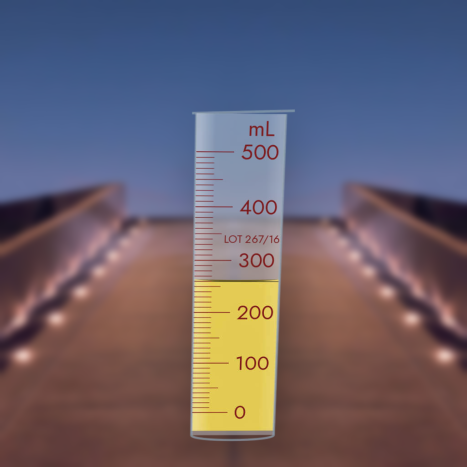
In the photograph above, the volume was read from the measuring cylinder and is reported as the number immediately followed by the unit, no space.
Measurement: 260mL
